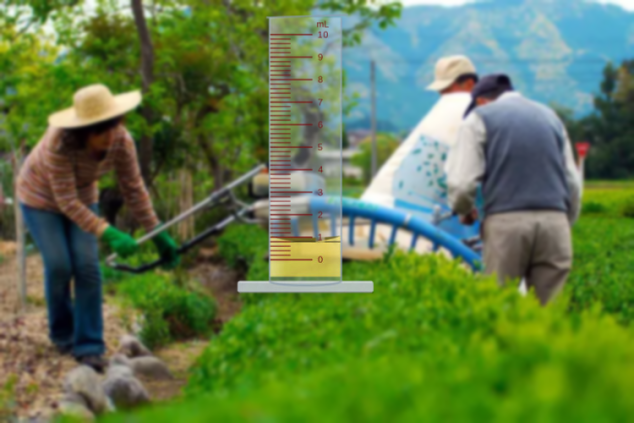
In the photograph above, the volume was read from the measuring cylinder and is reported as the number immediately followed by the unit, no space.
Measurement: 0.8mL
